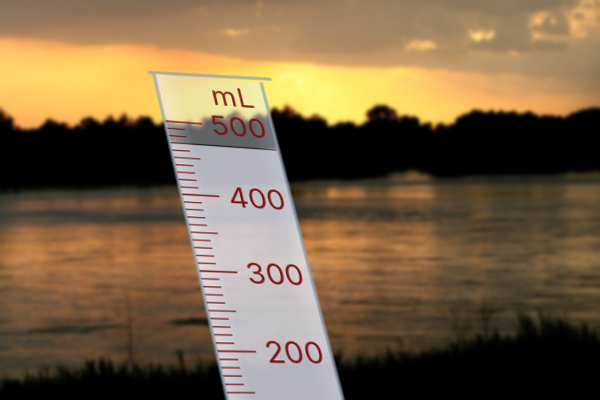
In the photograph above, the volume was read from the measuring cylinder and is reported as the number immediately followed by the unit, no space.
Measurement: 470mL
